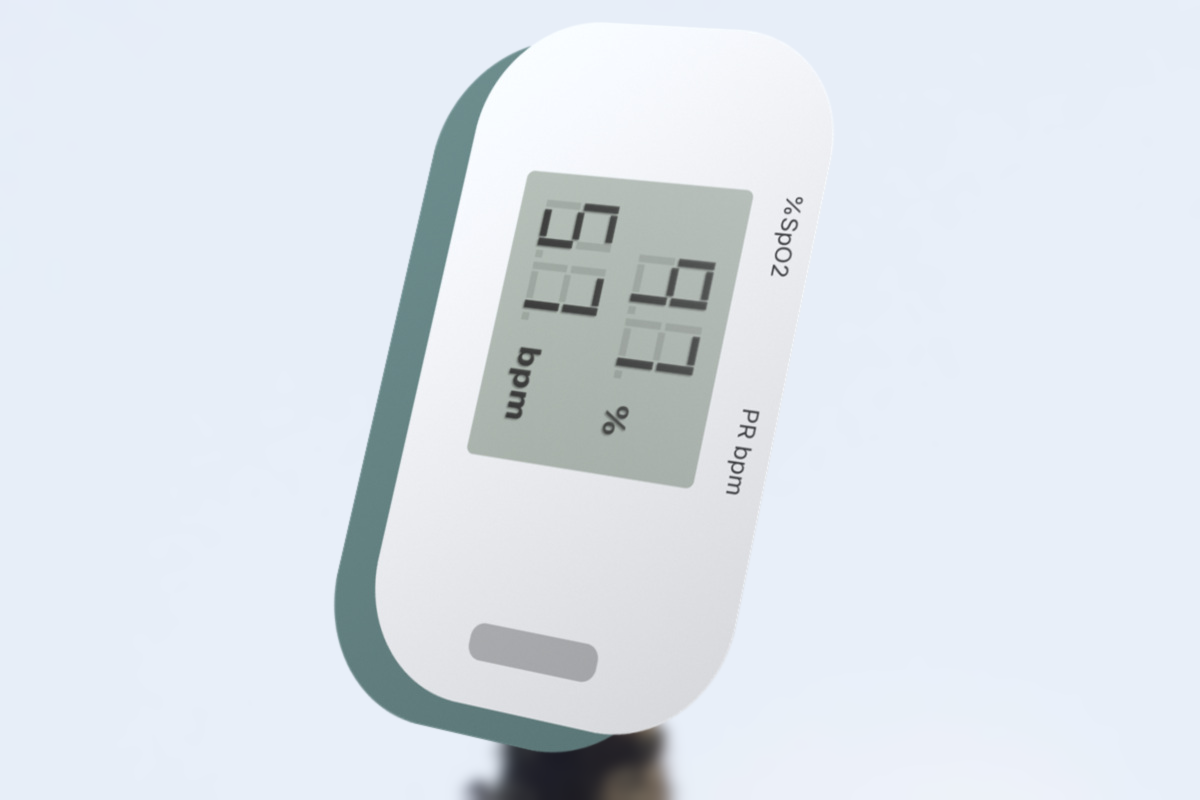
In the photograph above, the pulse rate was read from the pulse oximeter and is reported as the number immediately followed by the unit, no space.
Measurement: 57bpm
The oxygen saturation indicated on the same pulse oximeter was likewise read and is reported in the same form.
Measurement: 97%
